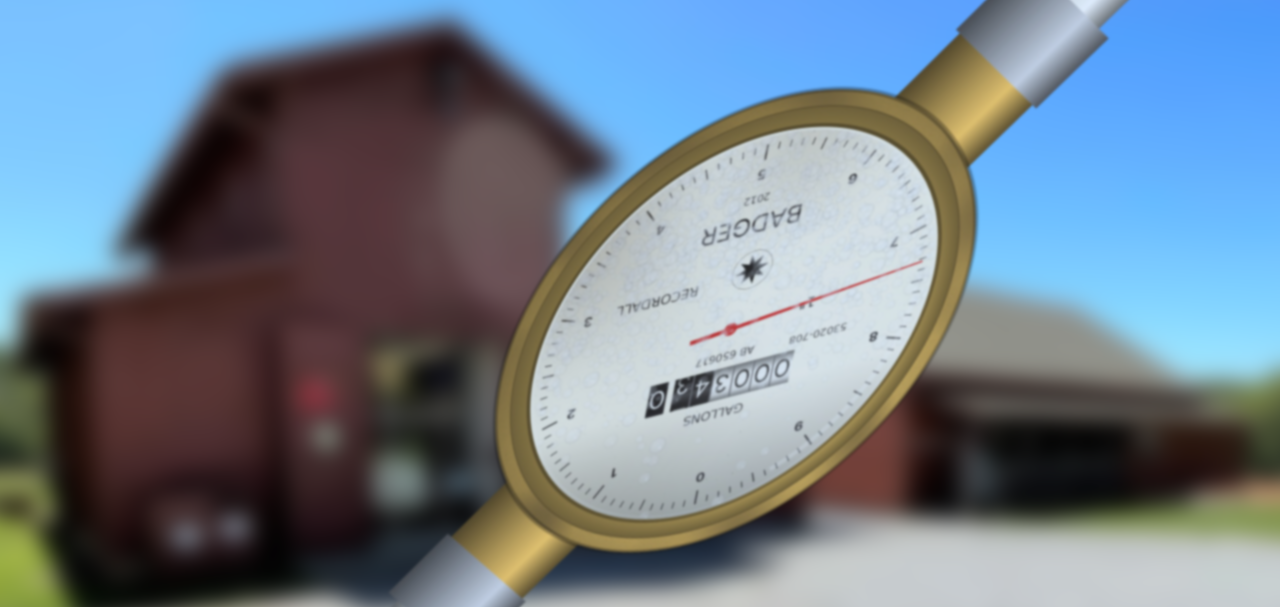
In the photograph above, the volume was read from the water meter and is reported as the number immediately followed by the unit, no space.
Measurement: 3427.3gal
